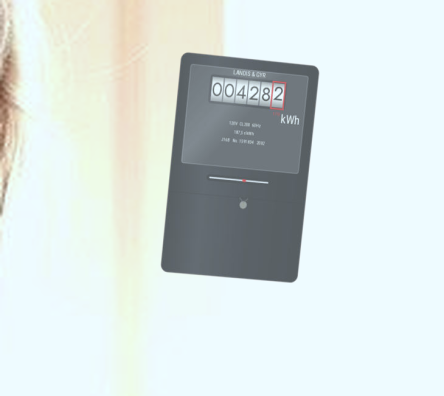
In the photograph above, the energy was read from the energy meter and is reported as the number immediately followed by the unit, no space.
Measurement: 428.2kWh
